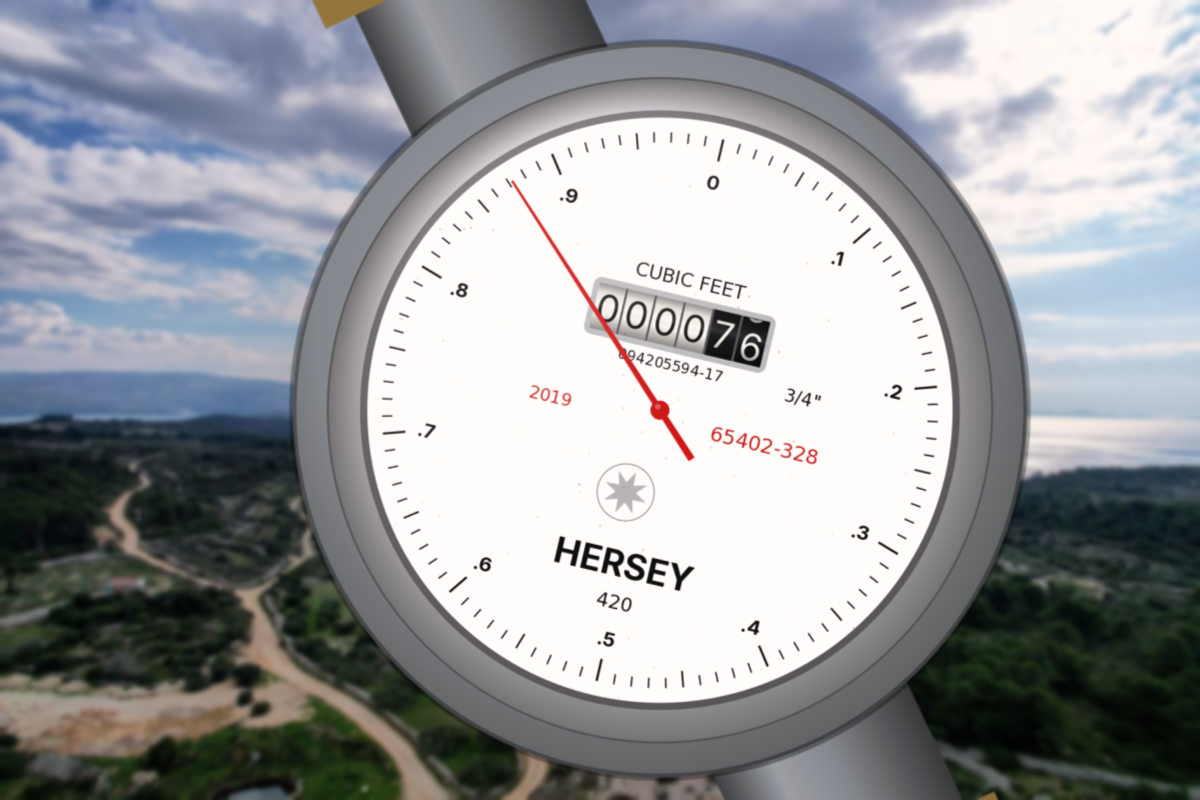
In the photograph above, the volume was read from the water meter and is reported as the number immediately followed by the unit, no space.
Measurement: 75.87ft³
